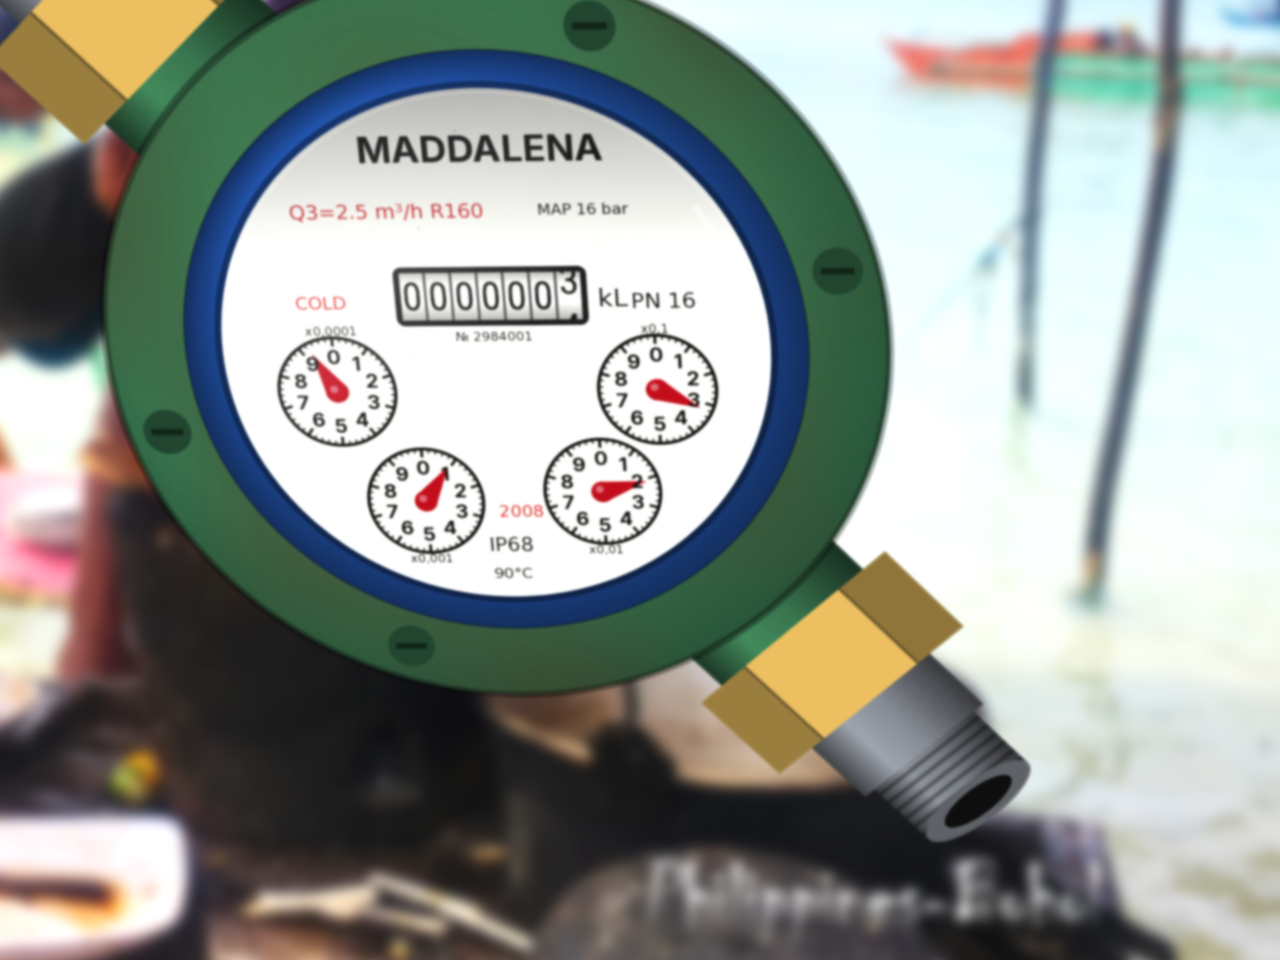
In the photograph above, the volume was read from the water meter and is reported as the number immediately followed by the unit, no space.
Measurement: 3.3209kL
